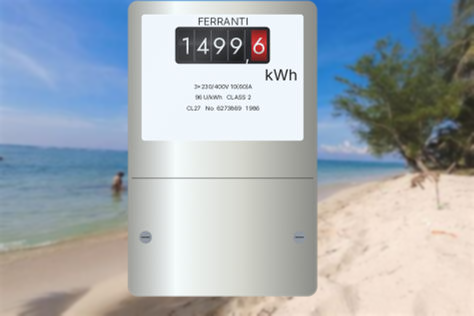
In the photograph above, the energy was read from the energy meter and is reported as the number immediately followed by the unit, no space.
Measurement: 1499.6kWh
